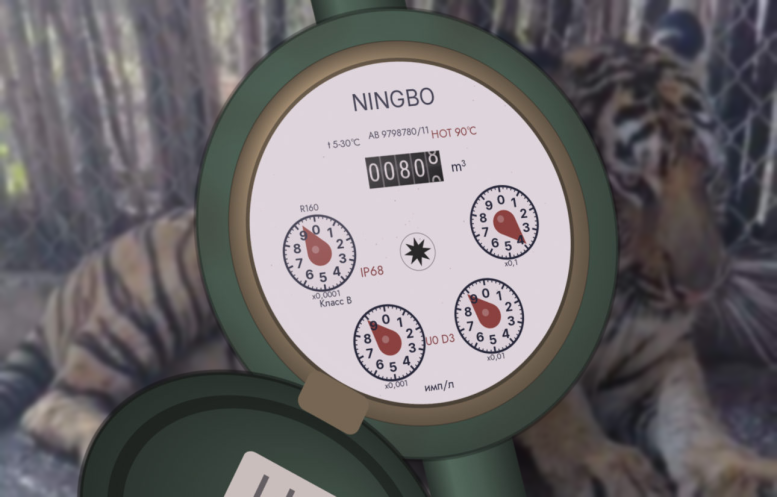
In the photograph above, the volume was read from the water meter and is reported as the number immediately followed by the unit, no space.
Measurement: 808.3889m³
